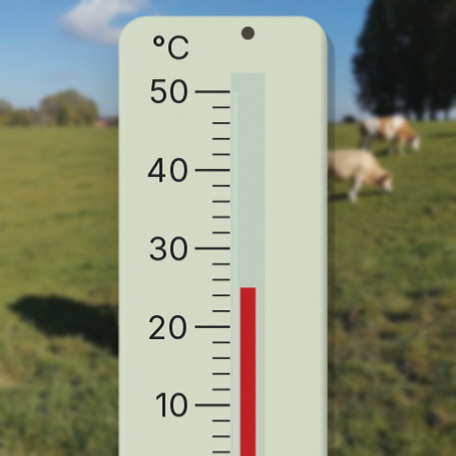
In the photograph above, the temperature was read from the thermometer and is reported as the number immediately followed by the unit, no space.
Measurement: 25°C
